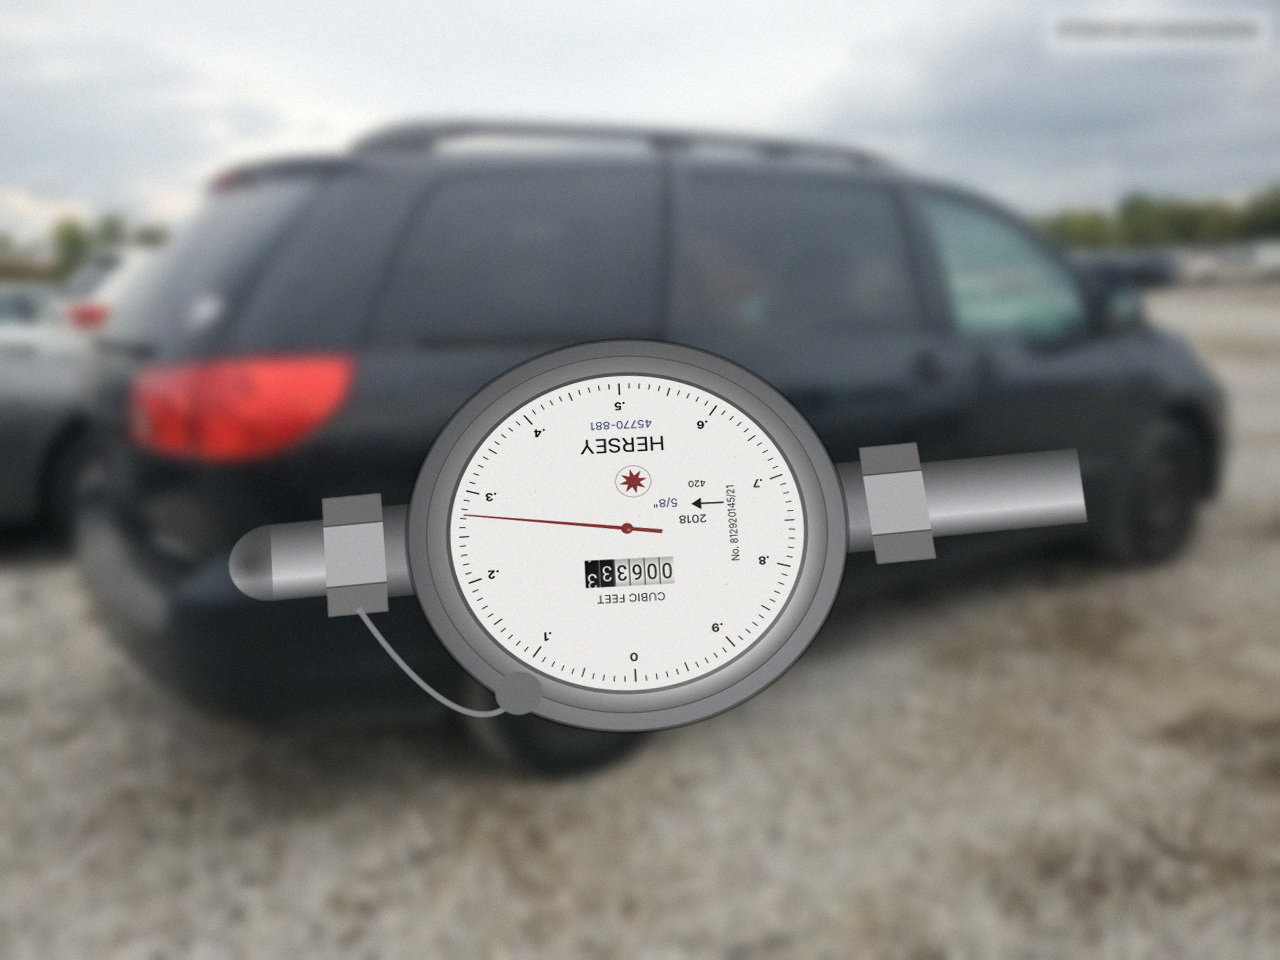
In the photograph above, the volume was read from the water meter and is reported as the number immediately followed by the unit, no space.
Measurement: 6333.27ft³
